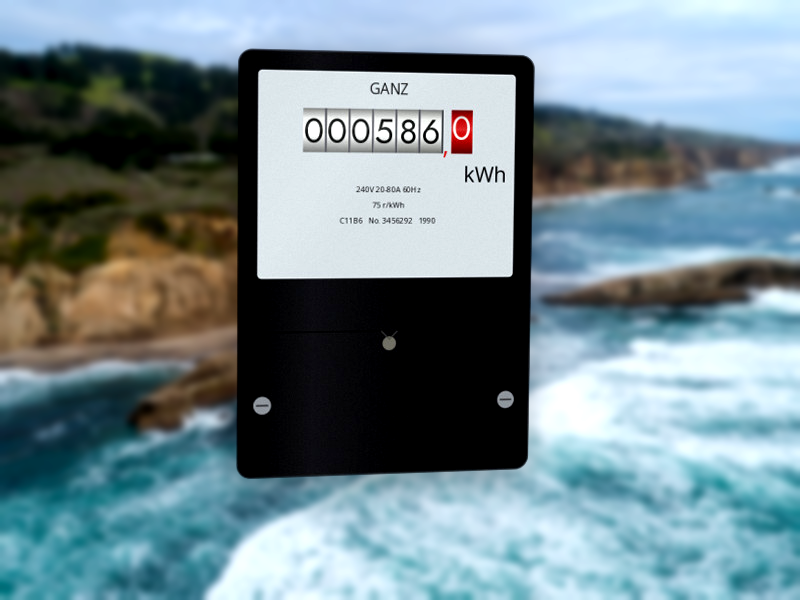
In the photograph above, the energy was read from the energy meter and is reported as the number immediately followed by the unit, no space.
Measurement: 586.0kWh
